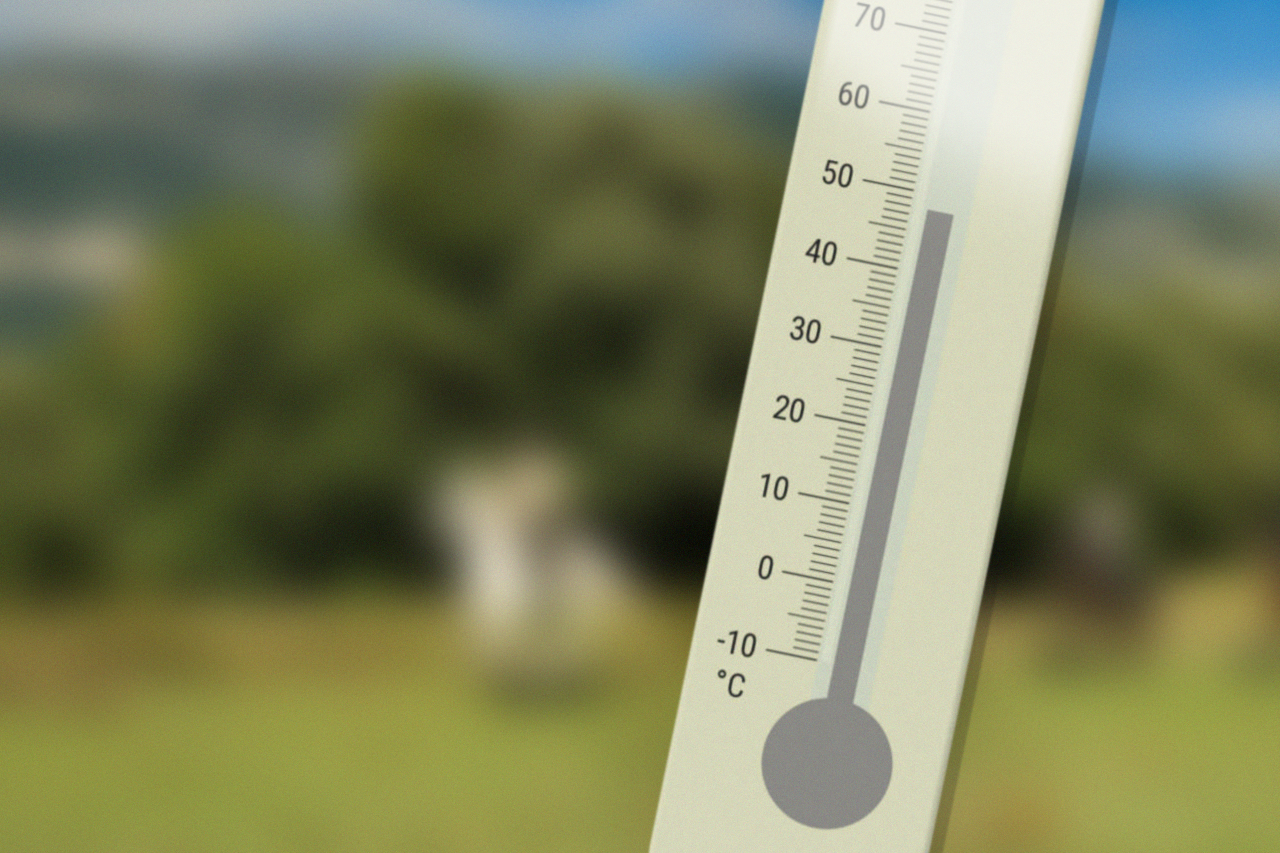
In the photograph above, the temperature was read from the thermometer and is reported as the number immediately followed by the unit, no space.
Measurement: 48°C
